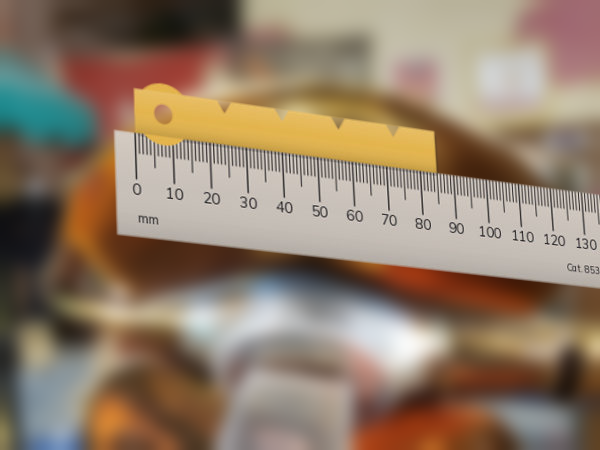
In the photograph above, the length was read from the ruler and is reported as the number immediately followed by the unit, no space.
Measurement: 85mm
